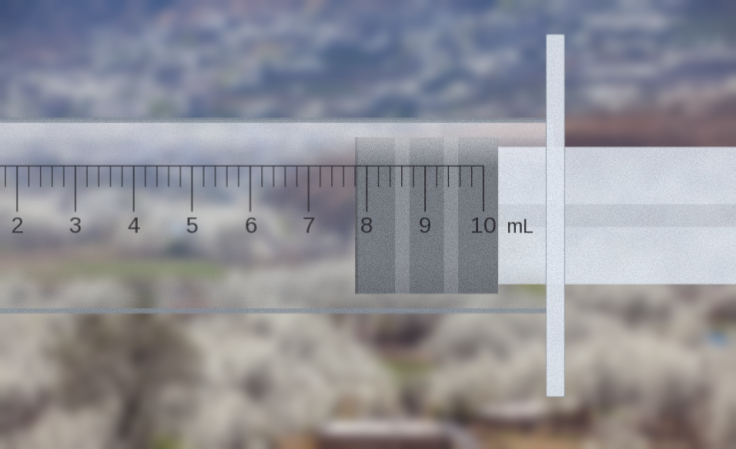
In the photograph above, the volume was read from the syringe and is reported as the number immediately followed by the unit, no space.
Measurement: 7.8mL
